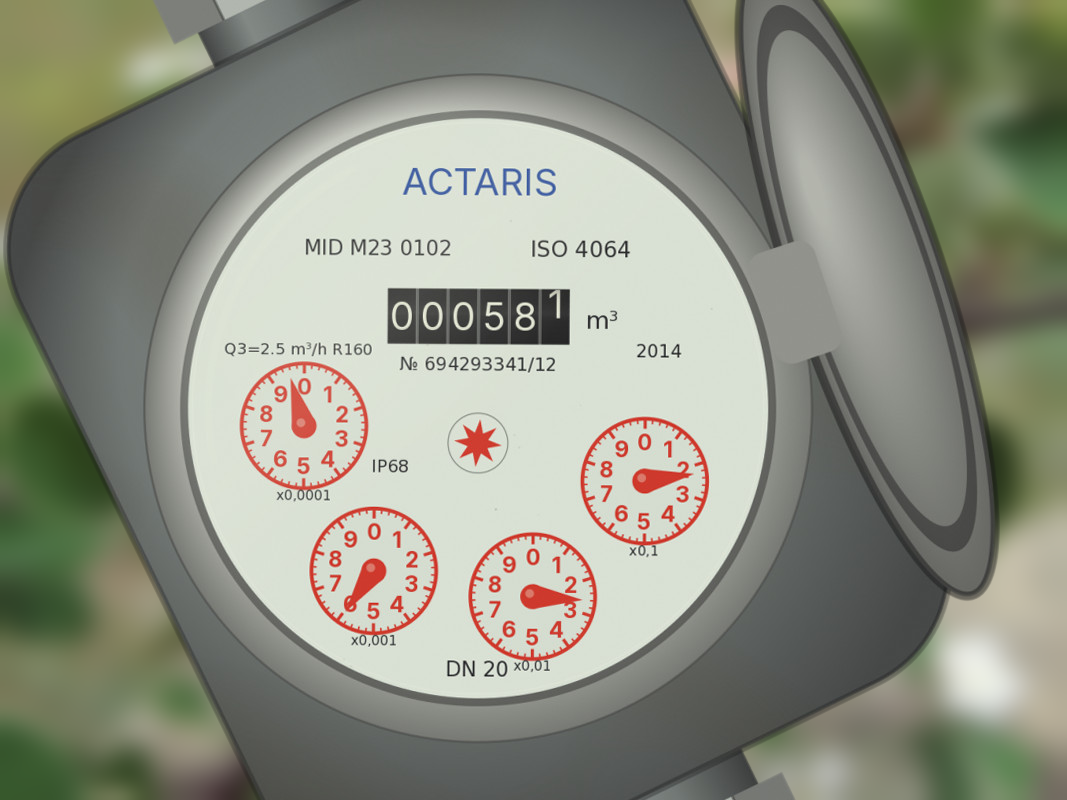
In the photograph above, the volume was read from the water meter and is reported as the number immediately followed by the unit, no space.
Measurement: 581.2259m³
